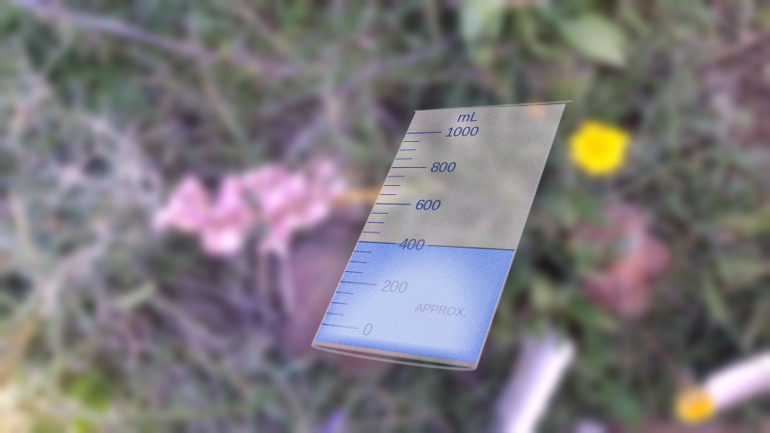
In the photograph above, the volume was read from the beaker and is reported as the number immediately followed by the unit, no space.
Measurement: 400mL
